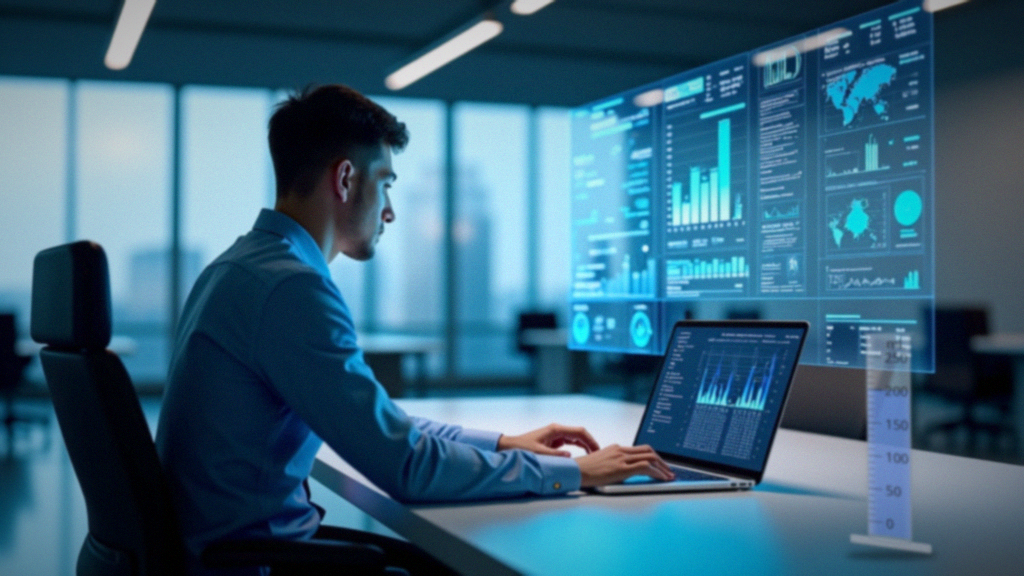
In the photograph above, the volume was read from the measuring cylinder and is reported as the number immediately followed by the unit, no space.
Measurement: 200mL
